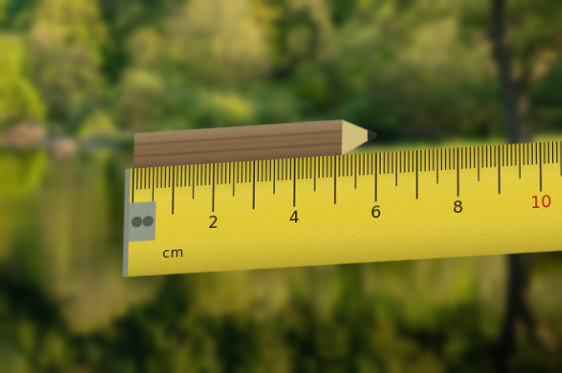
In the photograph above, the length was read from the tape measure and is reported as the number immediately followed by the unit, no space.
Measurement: 6cm
